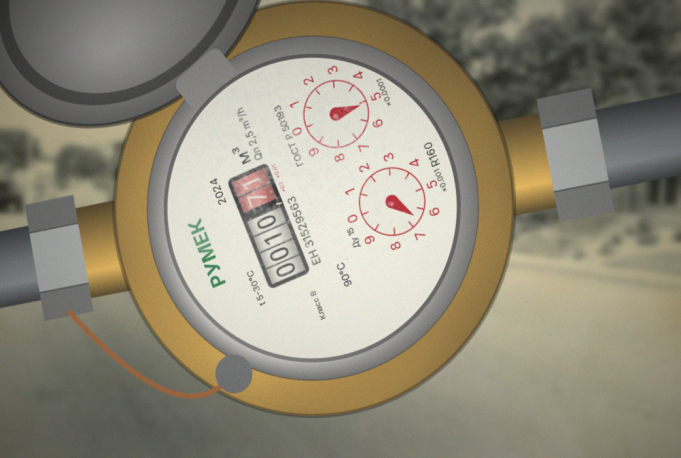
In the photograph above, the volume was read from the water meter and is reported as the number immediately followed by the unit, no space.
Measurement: 10.7165m³
